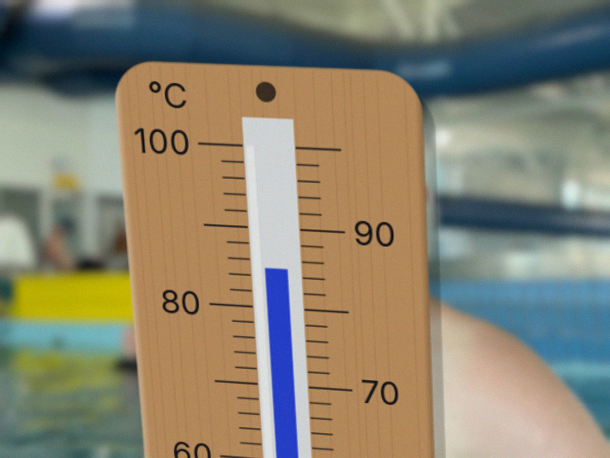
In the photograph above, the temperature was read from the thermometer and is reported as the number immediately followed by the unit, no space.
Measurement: 85°C
